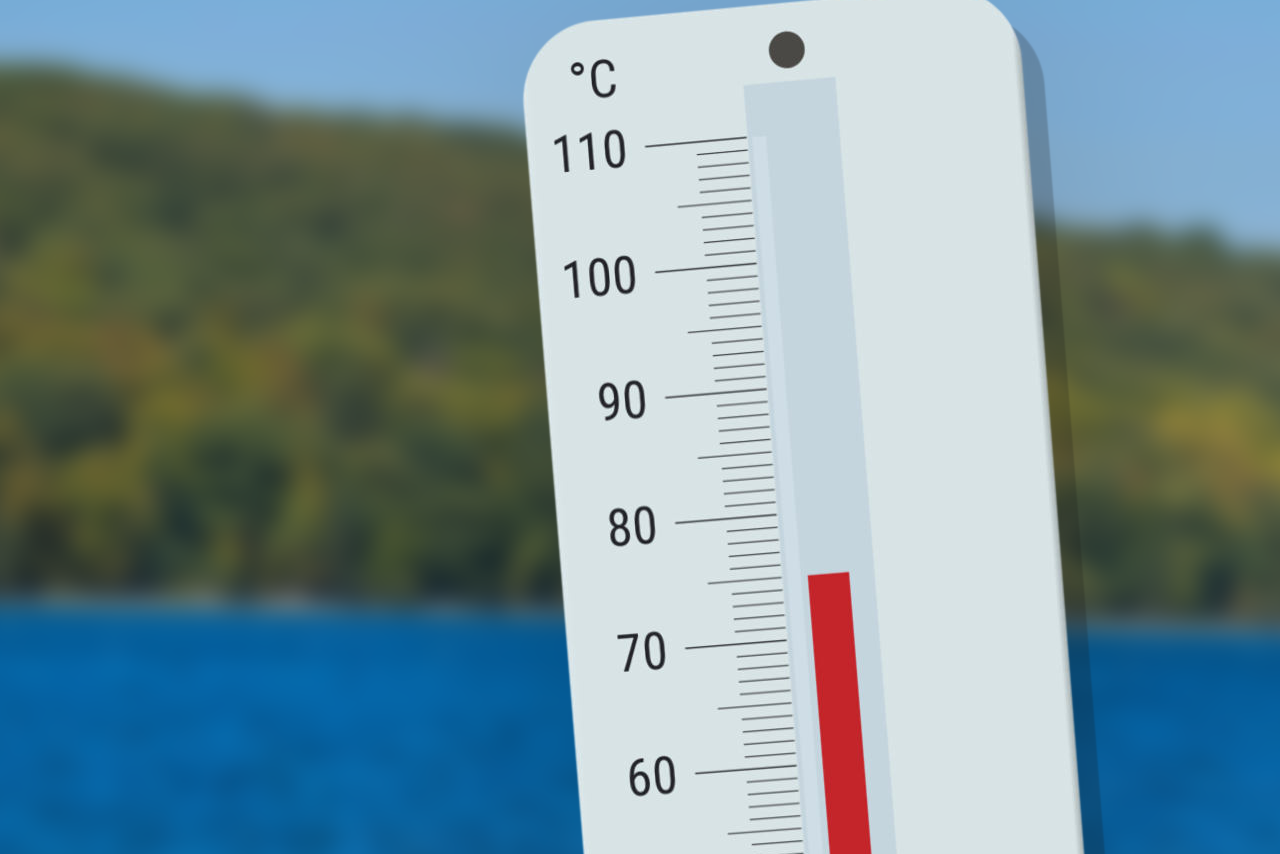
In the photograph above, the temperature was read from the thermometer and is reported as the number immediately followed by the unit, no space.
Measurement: 75°C
